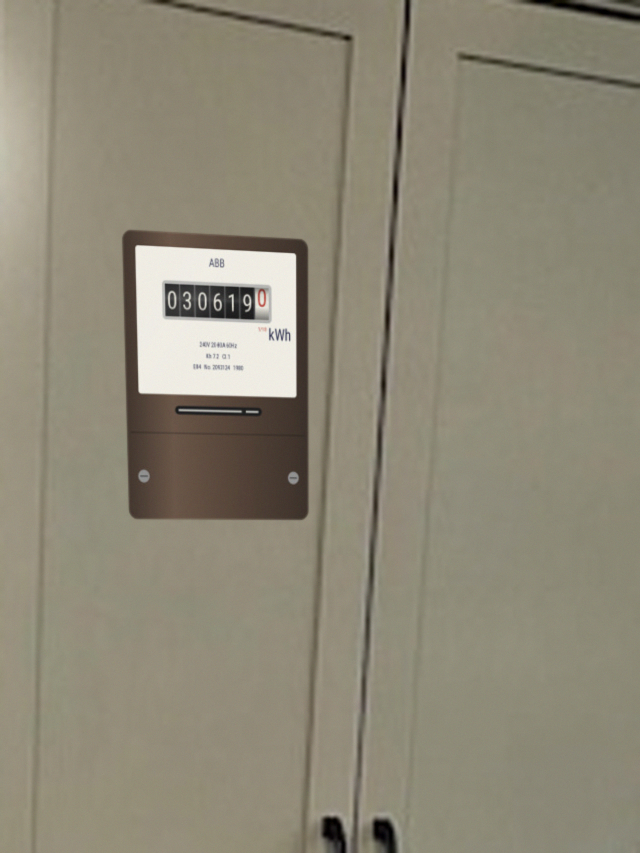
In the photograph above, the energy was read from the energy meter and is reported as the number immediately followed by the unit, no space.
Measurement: 30619.0kWh
